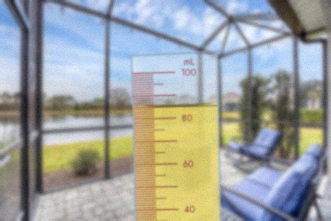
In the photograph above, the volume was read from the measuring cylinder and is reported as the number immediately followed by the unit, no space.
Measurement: 85mL
